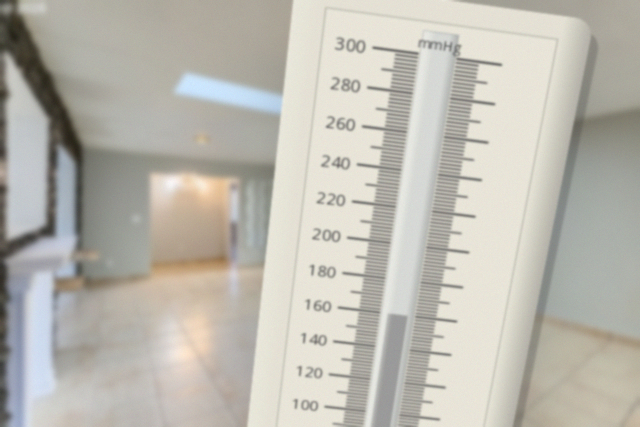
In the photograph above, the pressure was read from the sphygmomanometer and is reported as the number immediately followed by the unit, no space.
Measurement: 160mmHg
